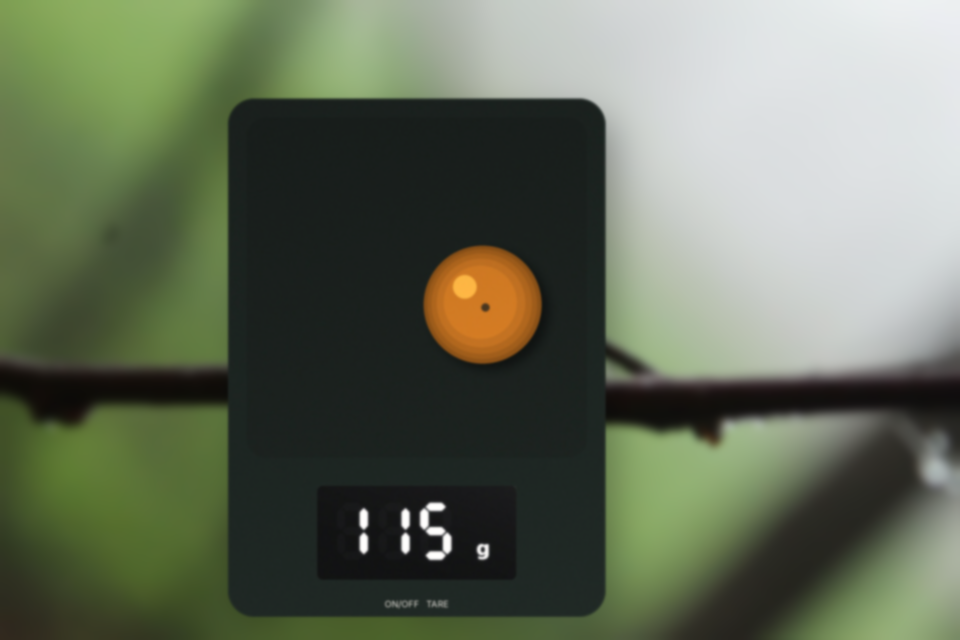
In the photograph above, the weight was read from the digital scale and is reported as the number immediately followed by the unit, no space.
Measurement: 115g
